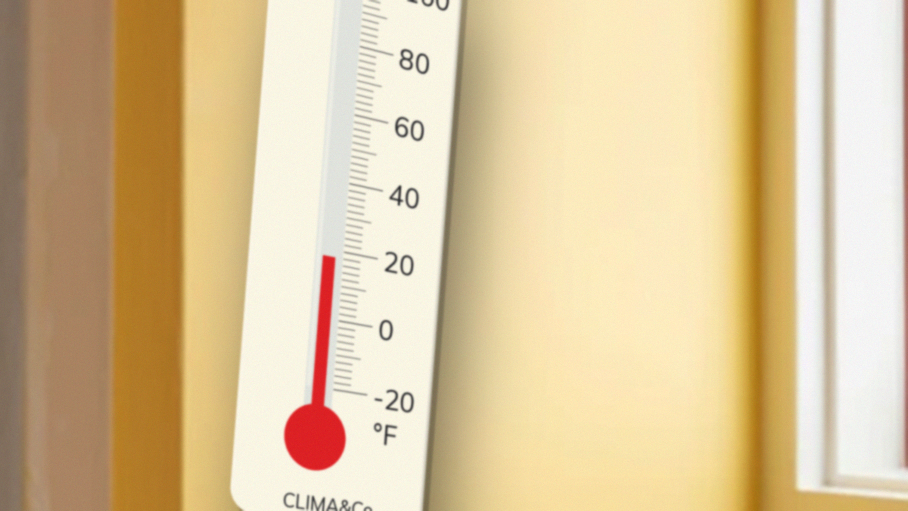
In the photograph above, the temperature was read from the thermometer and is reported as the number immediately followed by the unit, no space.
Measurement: 18°F
